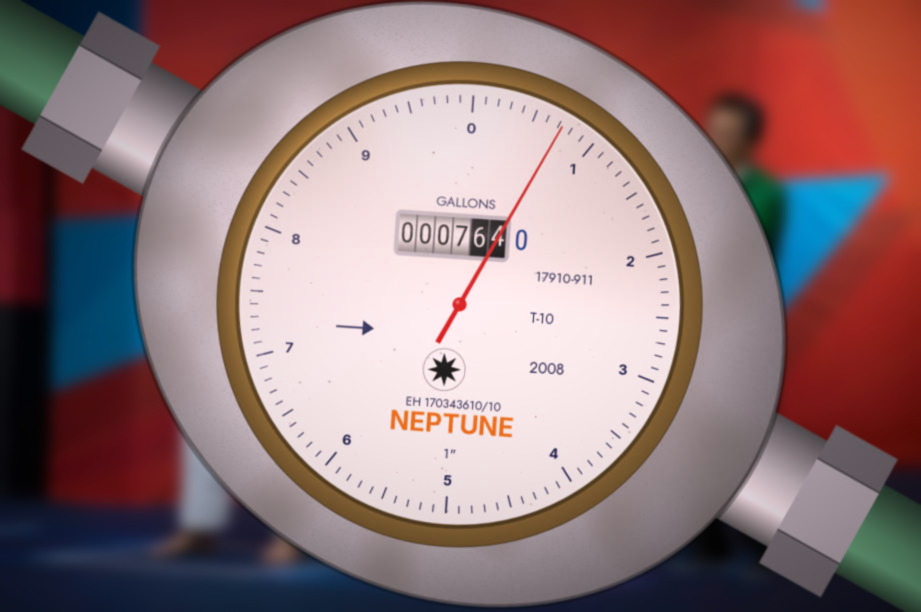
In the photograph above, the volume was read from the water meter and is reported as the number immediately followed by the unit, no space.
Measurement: 7640.7gal
